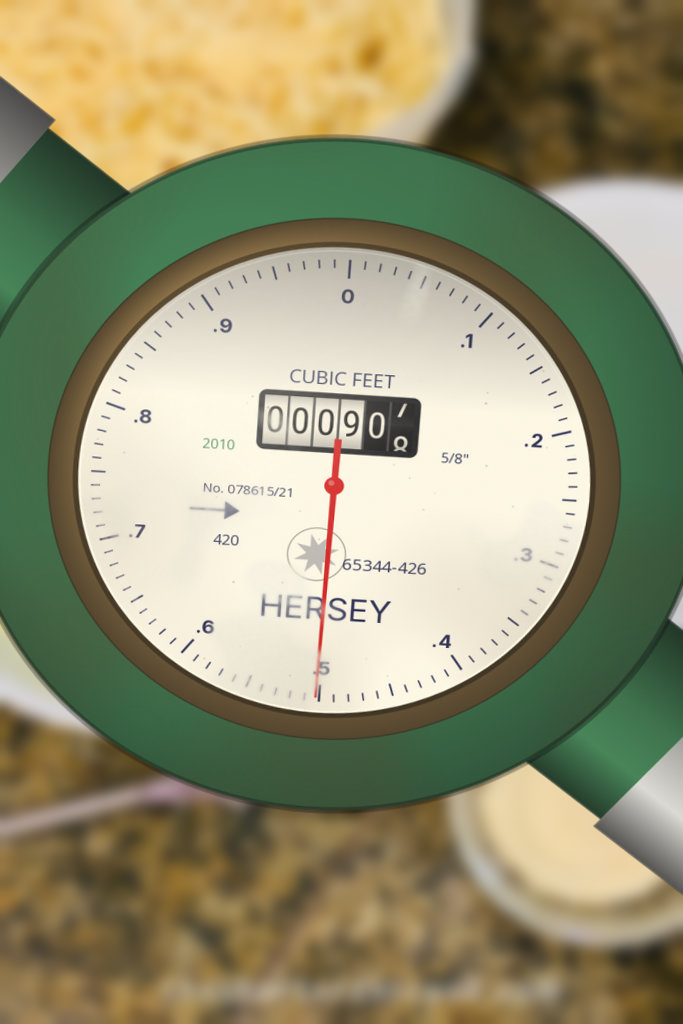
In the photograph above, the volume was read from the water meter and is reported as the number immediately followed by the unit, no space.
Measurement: 907.50ft³
